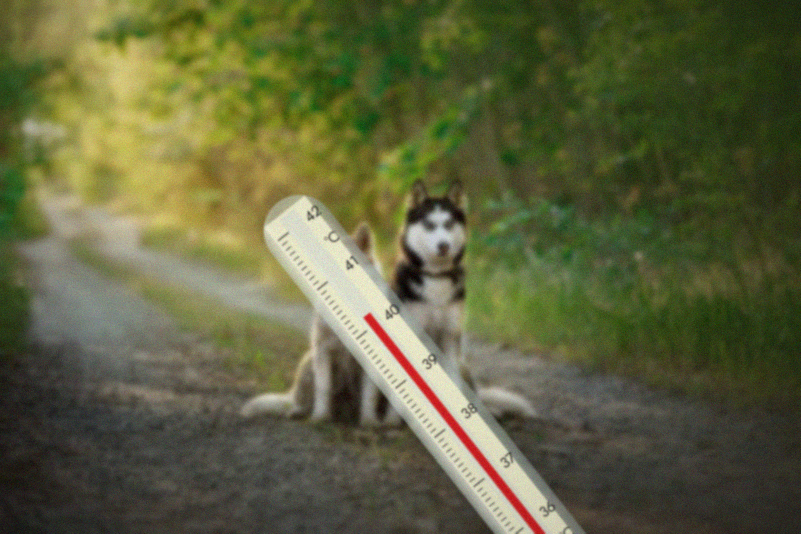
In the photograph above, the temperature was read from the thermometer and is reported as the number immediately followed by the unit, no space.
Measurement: 40.2°C
